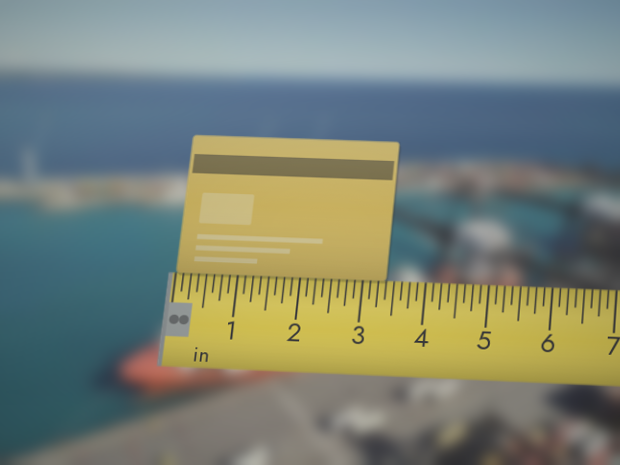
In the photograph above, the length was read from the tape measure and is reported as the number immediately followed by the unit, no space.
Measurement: 3.375in
